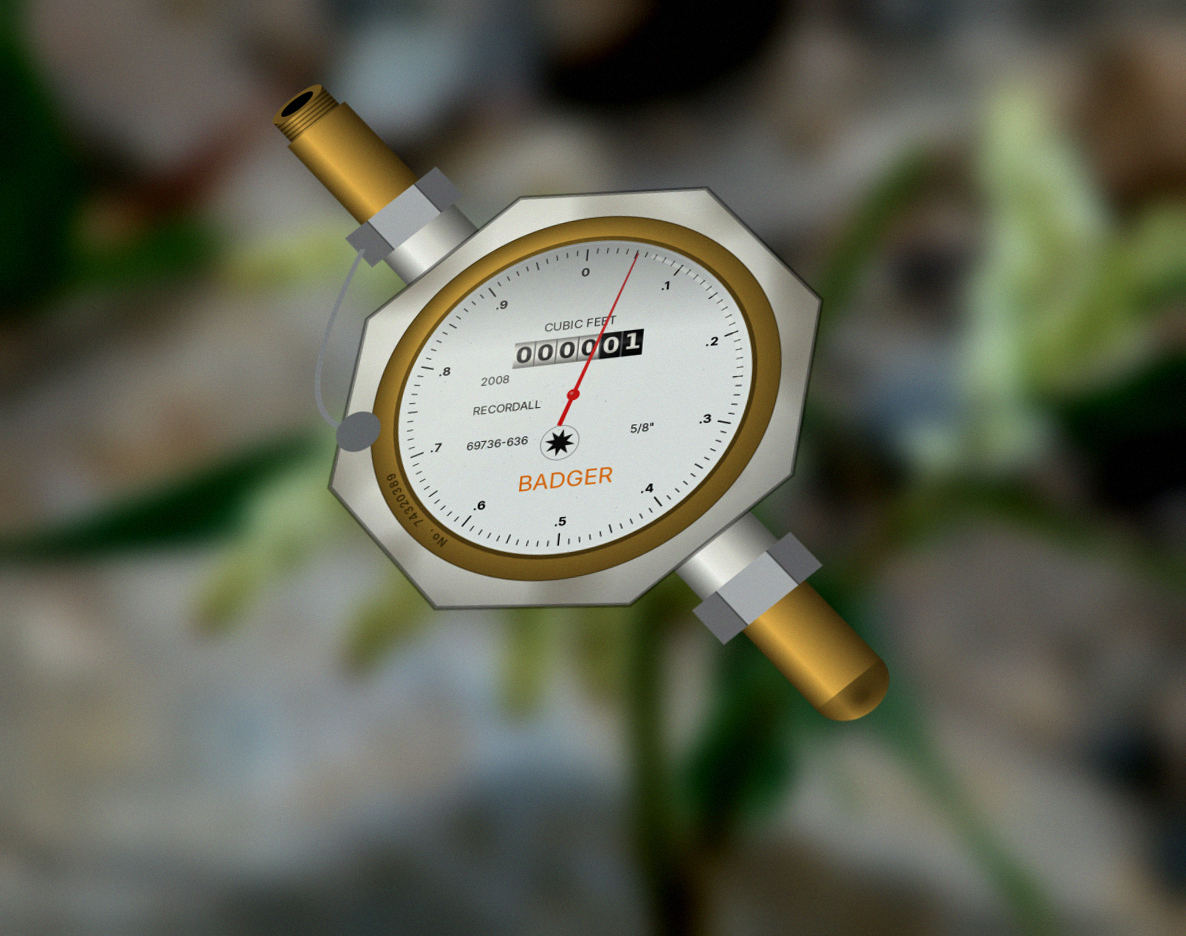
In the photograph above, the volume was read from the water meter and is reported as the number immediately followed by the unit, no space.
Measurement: 1.05ft³
